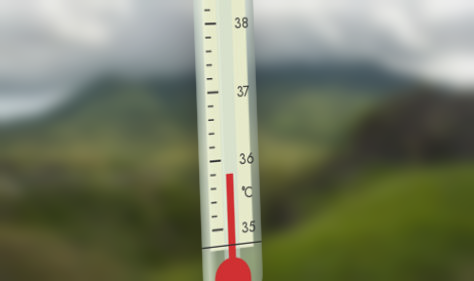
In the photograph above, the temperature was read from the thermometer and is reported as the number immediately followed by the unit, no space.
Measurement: 35.8°C
